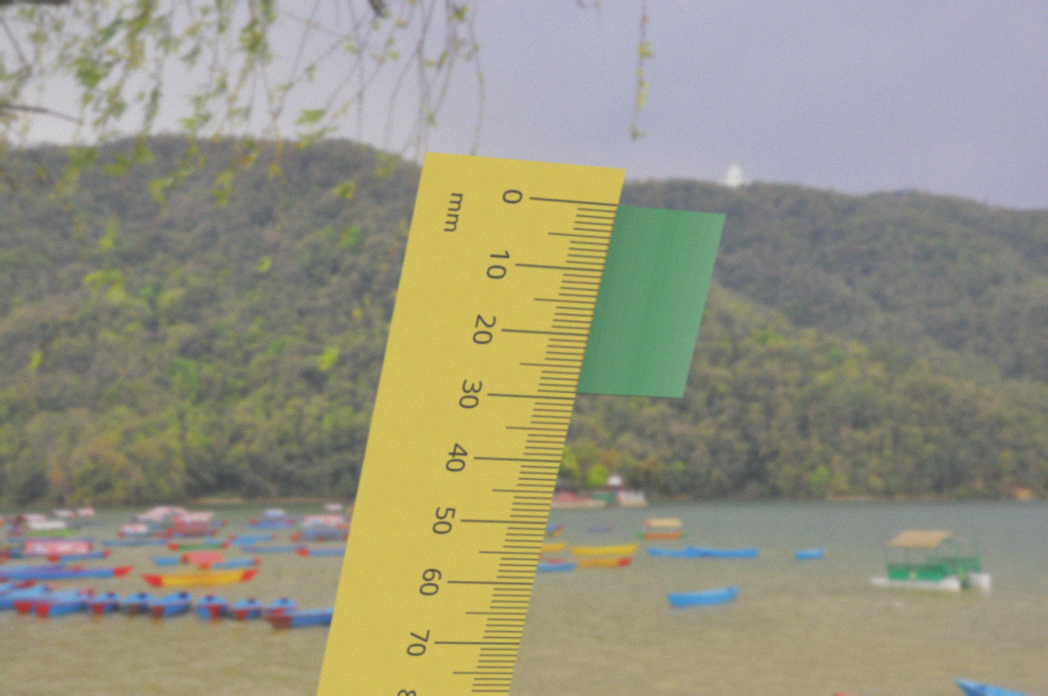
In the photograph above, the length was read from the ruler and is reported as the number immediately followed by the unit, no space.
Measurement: 29mm
